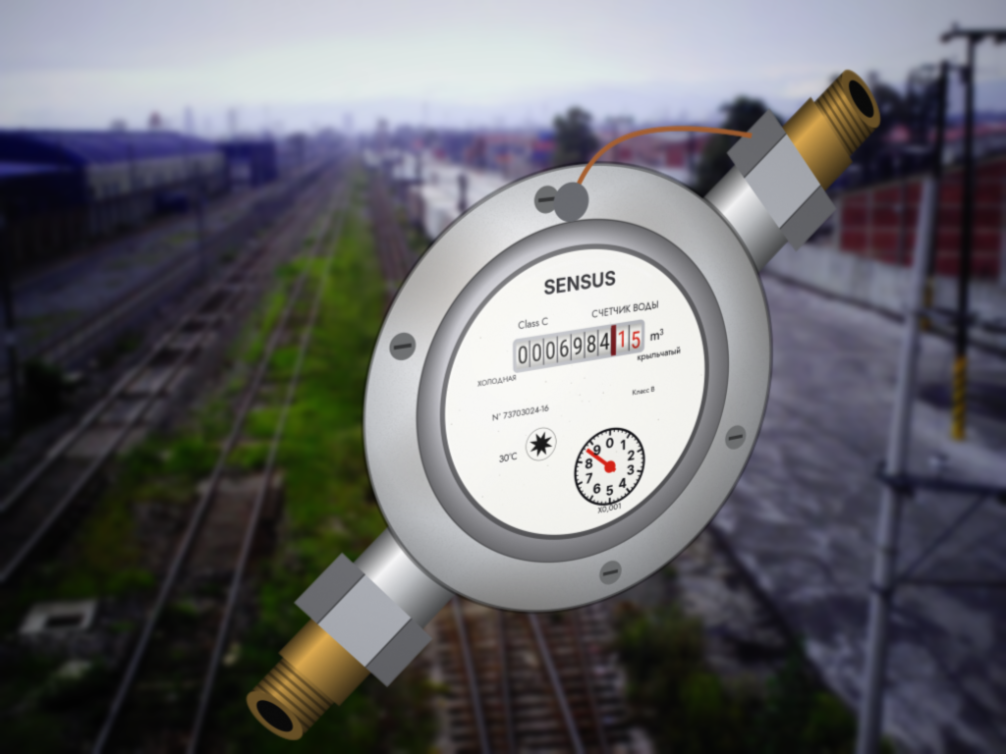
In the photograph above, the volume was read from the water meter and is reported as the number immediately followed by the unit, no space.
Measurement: 6984.148m³
